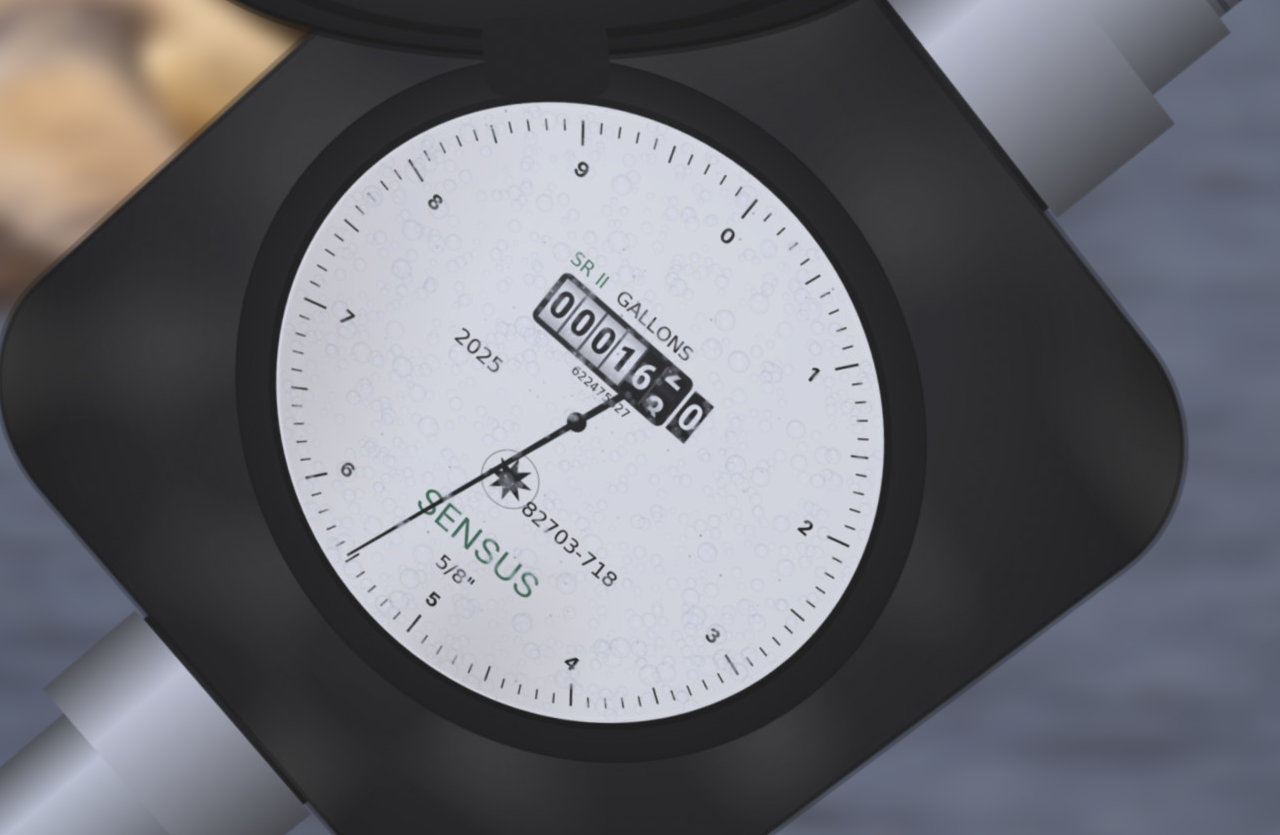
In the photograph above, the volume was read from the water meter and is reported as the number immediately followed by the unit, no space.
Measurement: 1625.5gal
